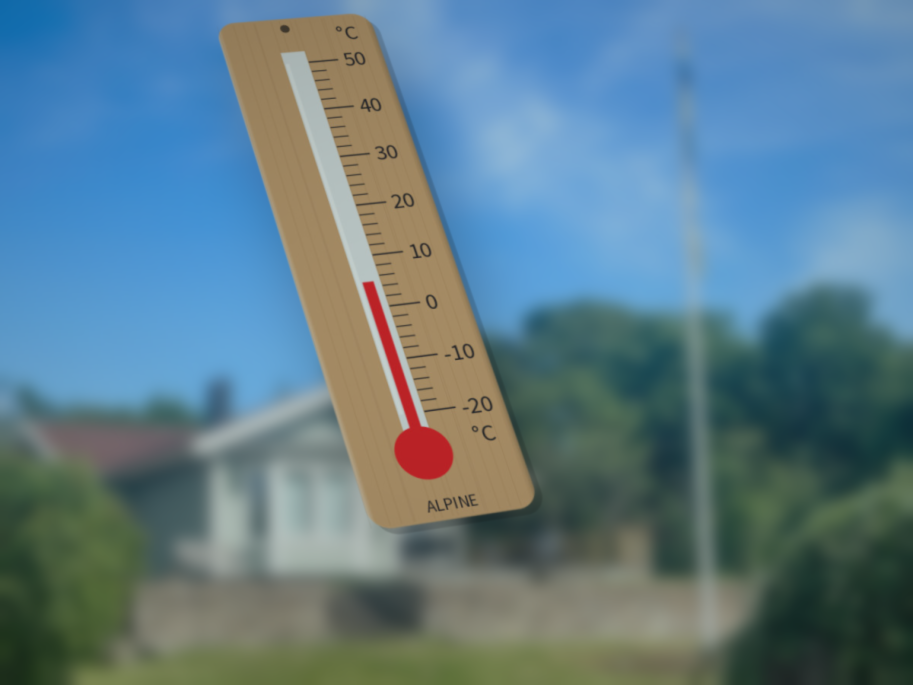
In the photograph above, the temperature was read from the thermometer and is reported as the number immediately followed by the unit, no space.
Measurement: 5°C
